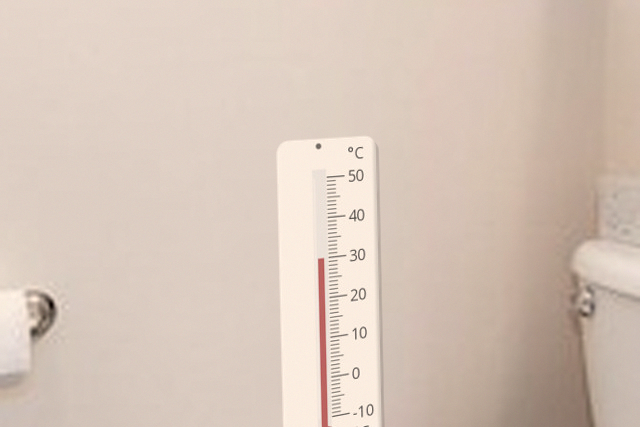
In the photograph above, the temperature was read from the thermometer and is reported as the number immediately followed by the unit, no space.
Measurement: 30°C
